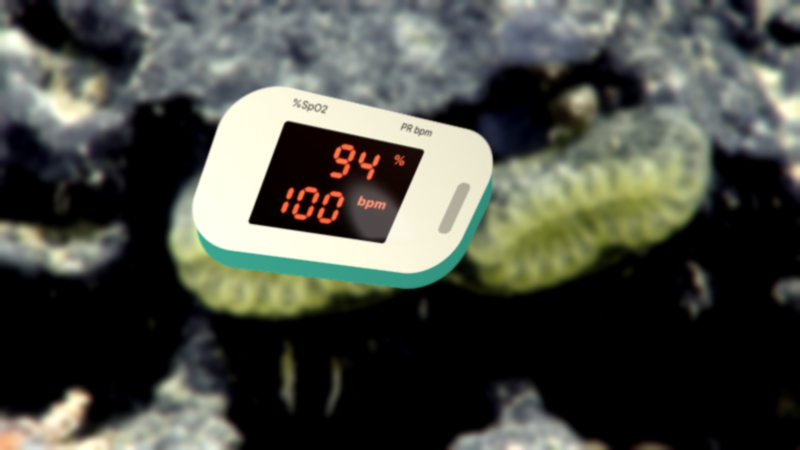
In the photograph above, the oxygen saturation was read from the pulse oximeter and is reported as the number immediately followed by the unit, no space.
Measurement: 94%
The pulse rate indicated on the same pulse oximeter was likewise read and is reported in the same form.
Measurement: 100bpm
